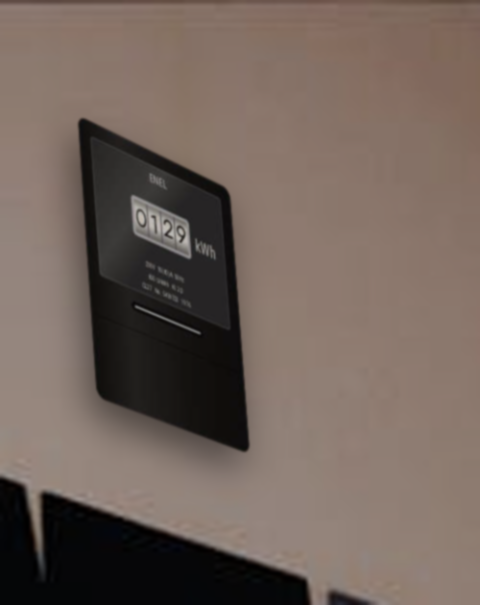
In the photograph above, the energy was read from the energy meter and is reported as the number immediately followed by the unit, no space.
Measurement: 129kWh
